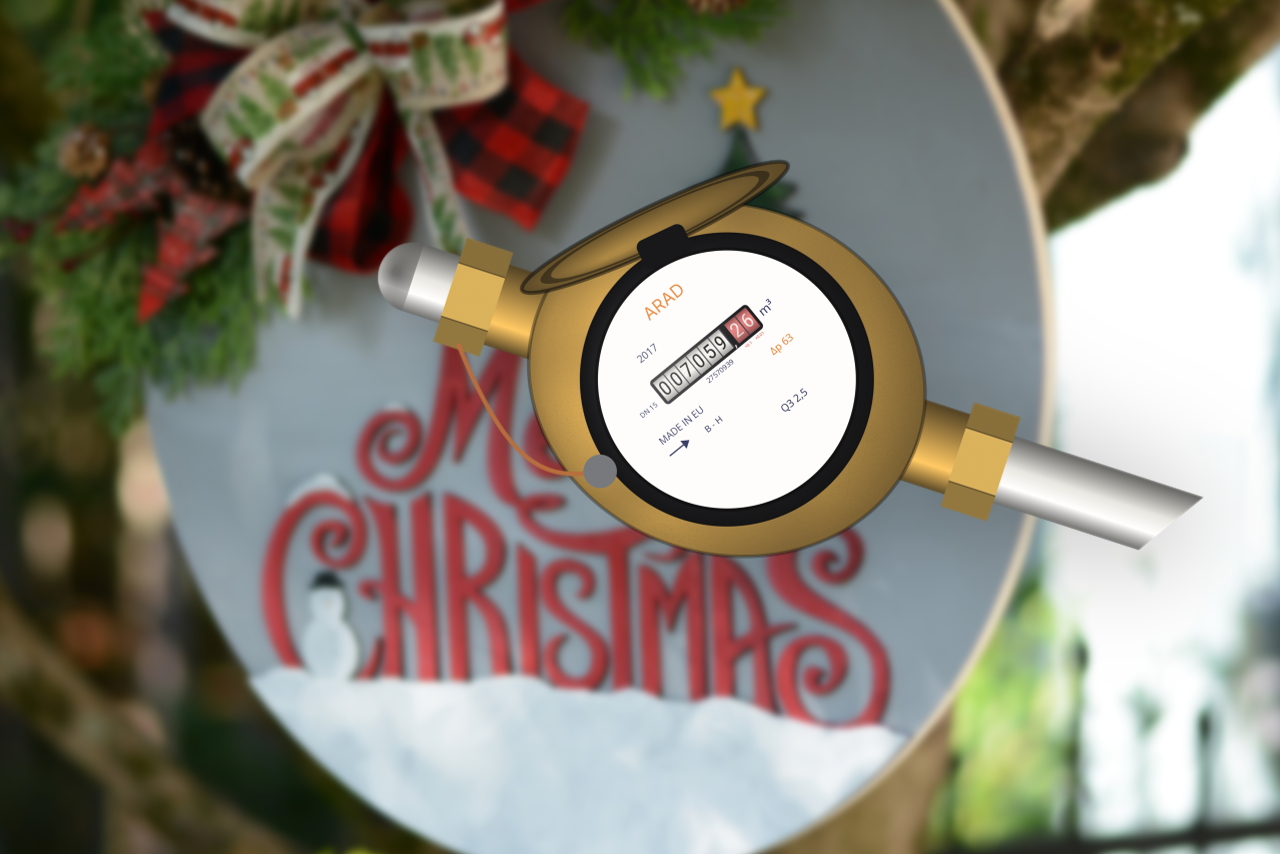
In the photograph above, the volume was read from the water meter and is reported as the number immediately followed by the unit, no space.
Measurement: 7059.26m³
